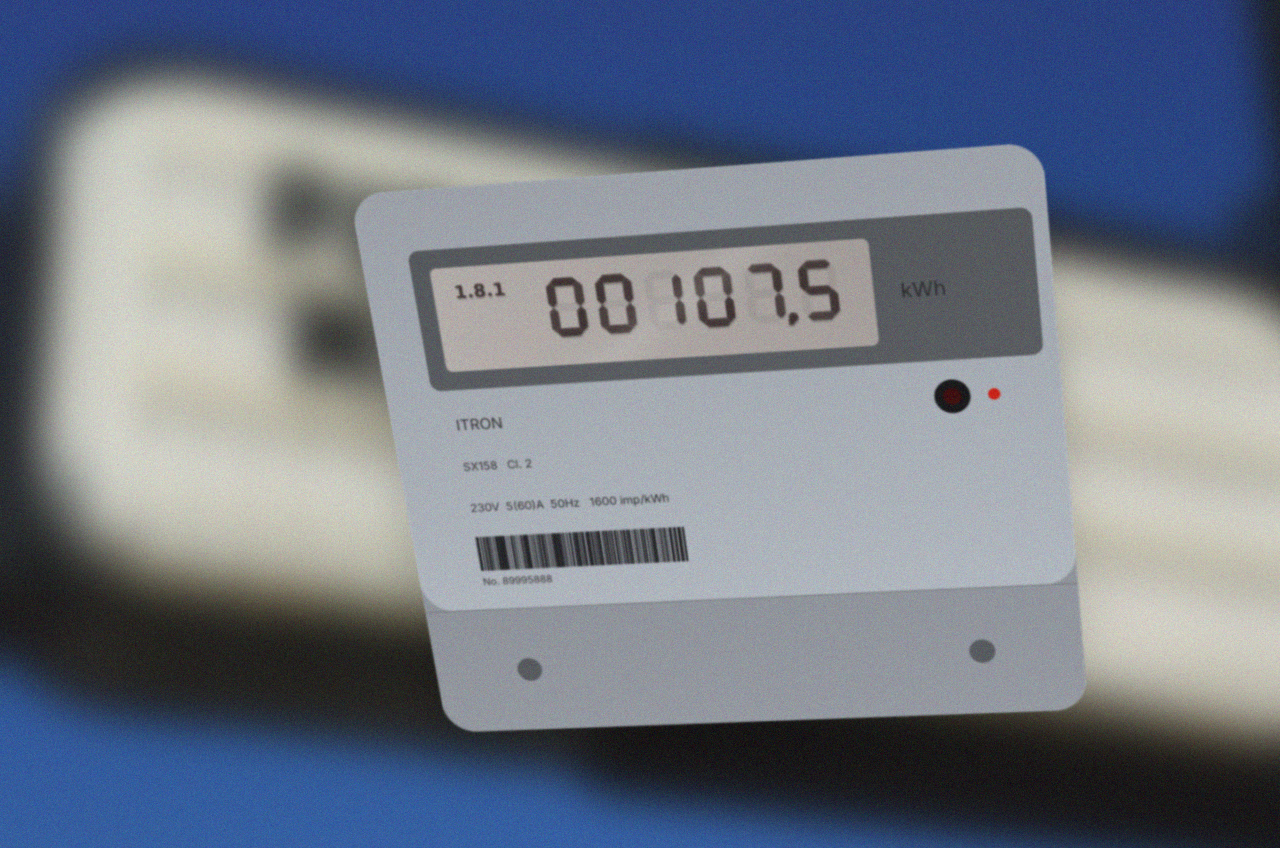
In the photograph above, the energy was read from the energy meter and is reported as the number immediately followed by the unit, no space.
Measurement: 107.5kWh
